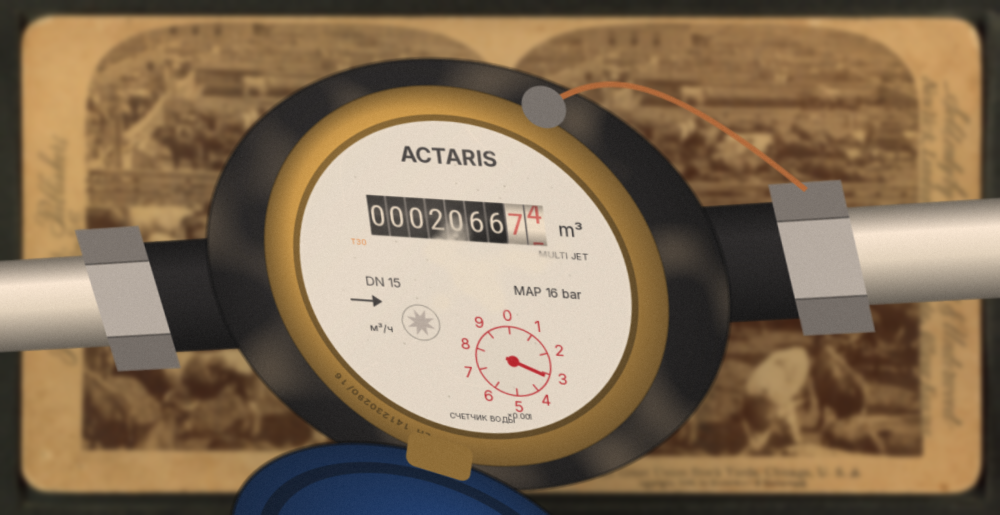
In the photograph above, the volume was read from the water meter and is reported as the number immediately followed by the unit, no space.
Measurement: 2066.743m³
